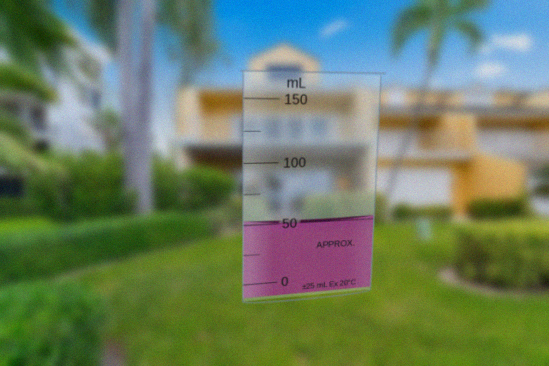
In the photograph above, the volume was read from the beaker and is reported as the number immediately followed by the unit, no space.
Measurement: 50mL
